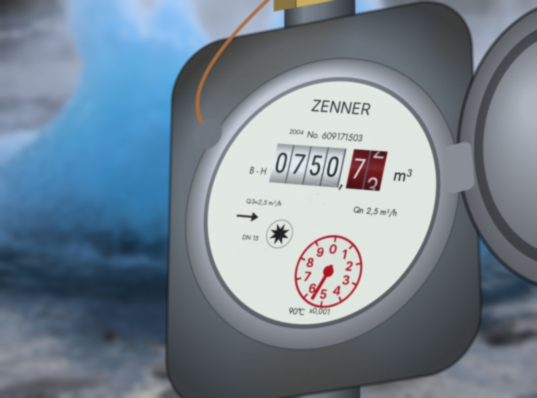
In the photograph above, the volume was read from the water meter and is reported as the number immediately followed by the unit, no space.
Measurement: 750.725m³
